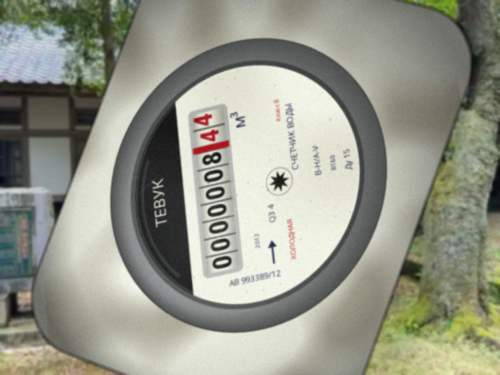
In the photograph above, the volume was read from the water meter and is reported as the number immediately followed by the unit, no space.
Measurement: 8.44m³
